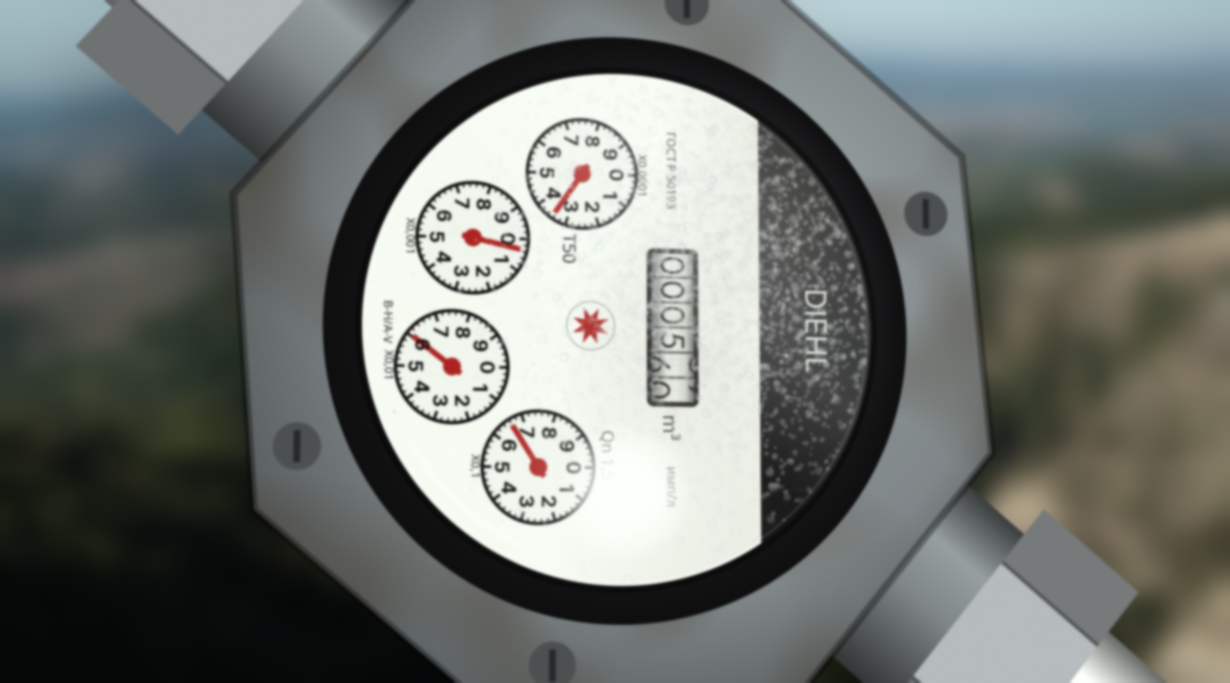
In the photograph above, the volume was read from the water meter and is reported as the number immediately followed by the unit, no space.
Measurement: 559.6603m³
